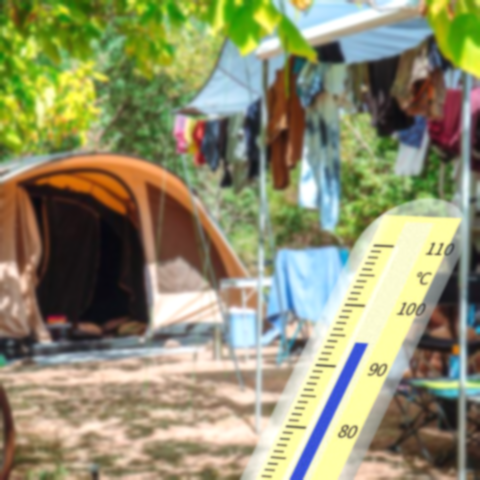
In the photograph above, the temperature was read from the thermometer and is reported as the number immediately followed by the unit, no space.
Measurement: 94°C
